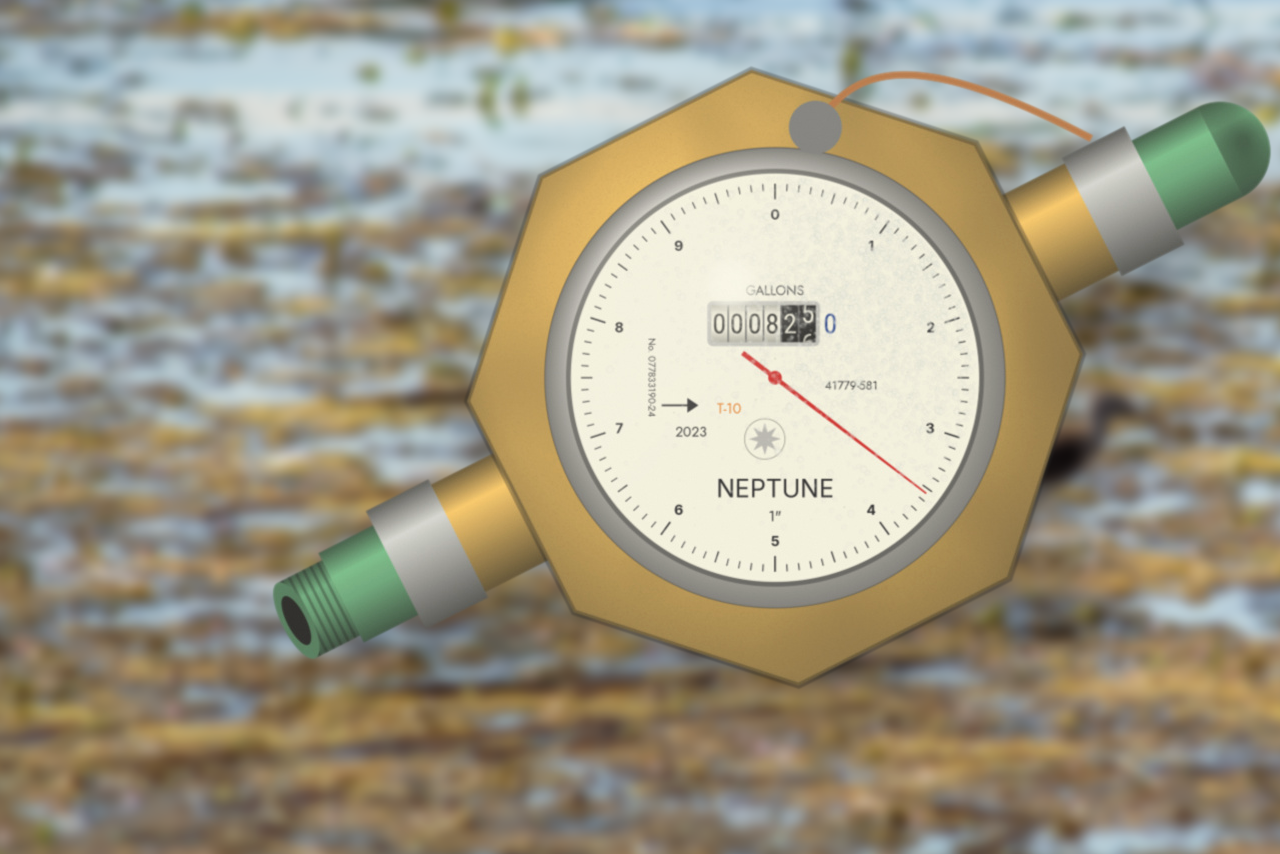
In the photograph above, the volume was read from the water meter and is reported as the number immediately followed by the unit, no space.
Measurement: 8253.5gal
